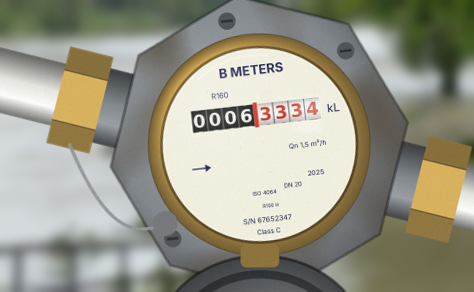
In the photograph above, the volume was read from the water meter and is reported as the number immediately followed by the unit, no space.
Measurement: 6.3334kL
